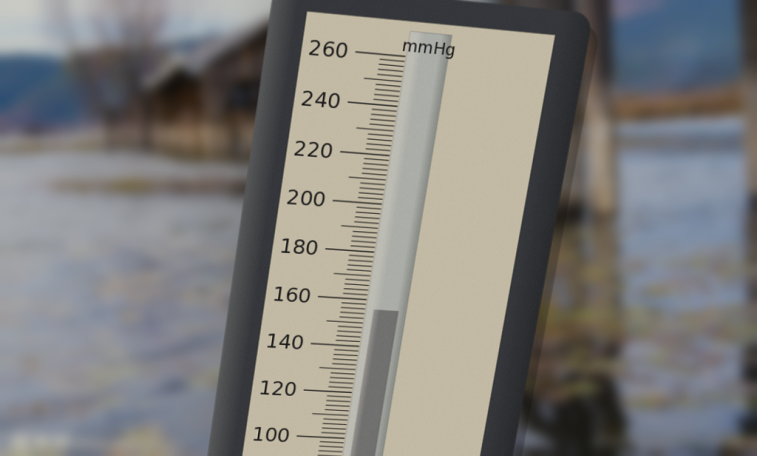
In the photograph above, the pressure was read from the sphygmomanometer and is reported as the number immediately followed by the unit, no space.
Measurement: 156mmHg
